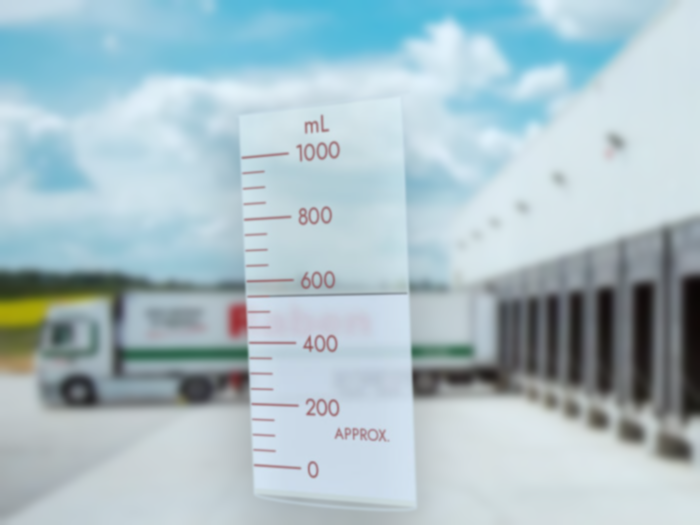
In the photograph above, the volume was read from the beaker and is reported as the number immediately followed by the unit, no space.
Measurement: 550mL
